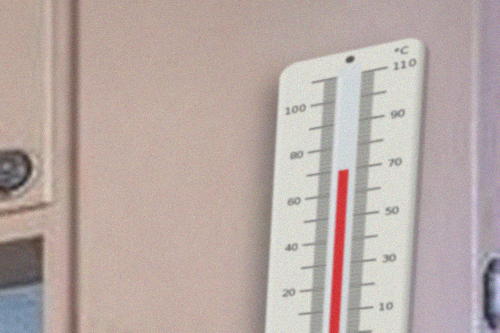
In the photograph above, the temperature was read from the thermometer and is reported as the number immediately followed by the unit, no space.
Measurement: 70°C
